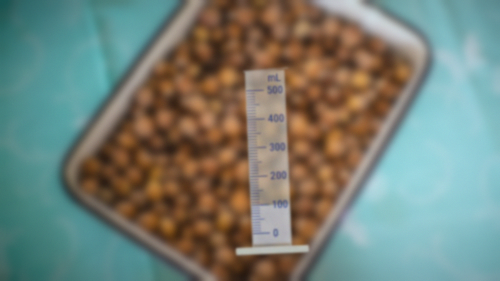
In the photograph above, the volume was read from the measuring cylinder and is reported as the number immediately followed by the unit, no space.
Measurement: 100mL
